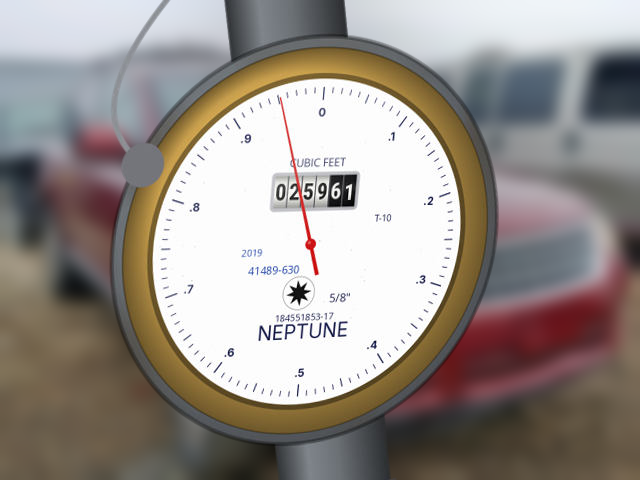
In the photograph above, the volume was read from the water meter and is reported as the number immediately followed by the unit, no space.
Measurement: 25960.95ft³
